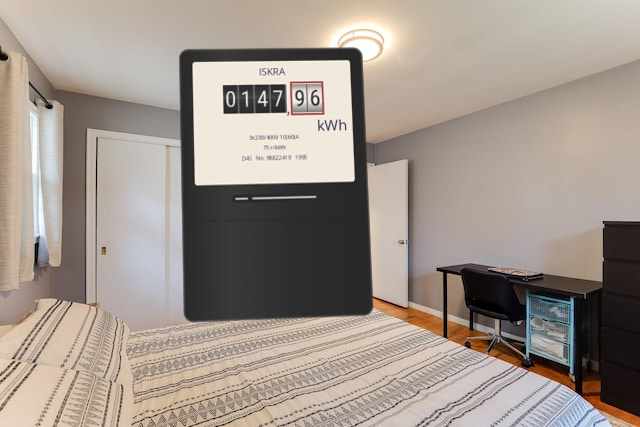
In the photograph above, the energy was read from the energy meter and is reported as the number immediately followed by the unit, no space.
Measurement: 147.96kWh
